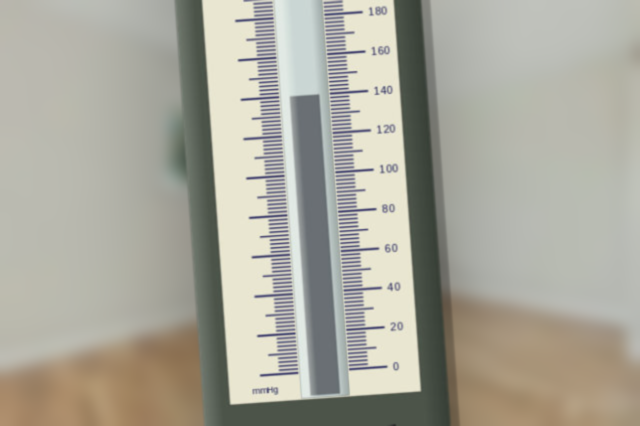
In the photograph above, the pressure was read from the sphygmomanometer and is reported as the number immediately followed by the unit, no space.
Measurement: 140mmHg
